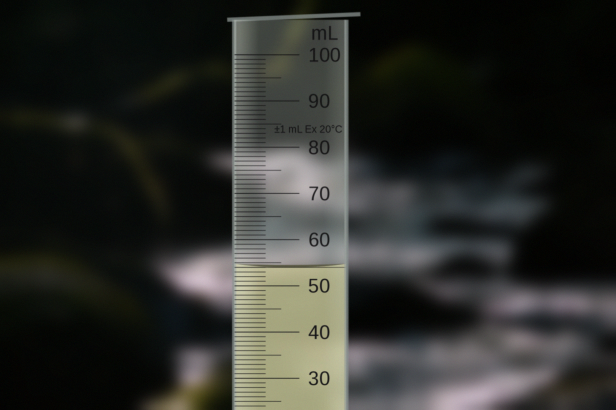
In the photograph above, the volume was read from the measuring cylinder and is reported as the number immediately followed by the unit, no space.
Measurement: 54mL
